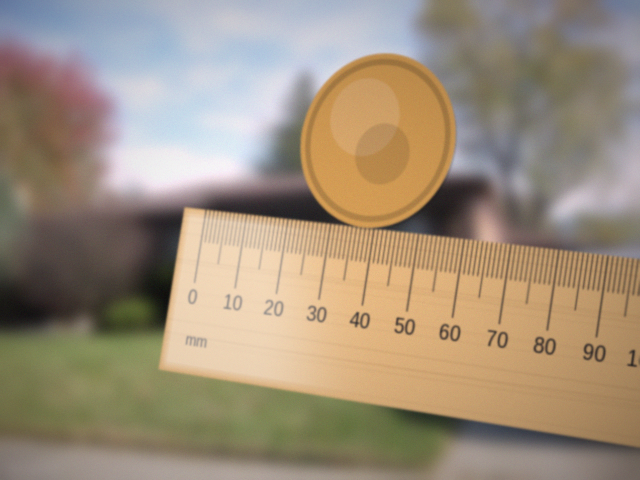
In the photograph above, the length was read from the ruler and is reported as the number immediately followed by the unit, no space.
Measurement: 35mm
